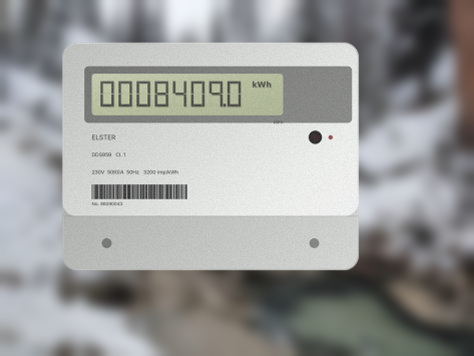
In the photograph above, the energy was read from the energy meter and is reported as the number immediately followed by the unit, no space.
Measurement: 8409.0kWh
